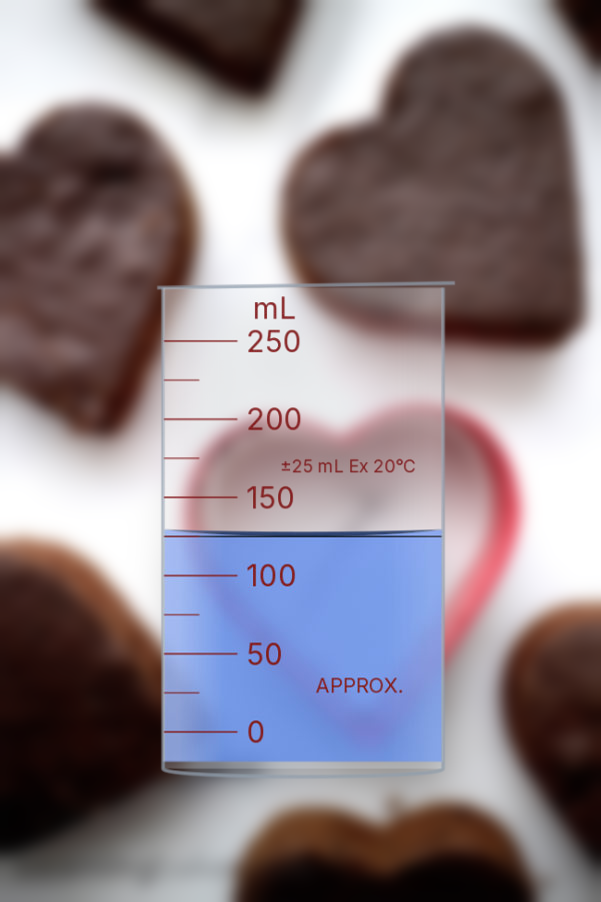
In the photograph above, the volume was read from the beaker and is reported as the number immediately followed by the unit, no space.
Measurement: 125mL
